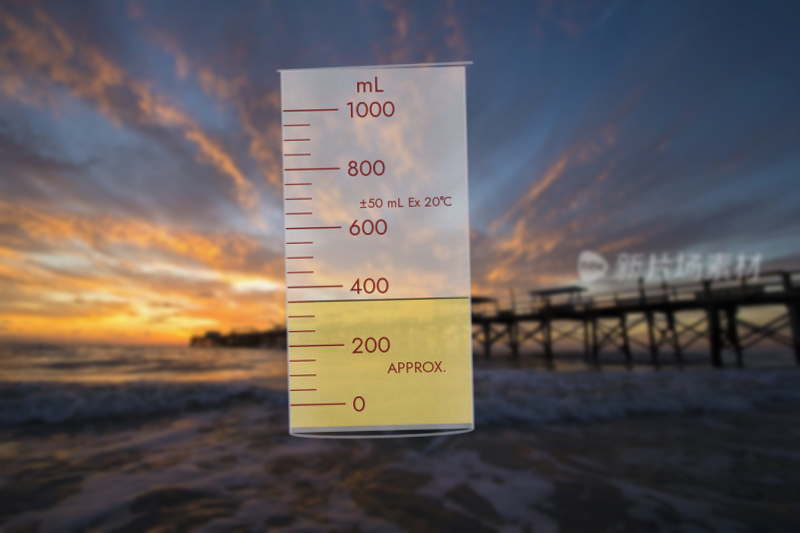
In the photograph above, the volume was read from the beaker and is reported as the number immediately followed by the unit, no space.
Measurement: 350mL
